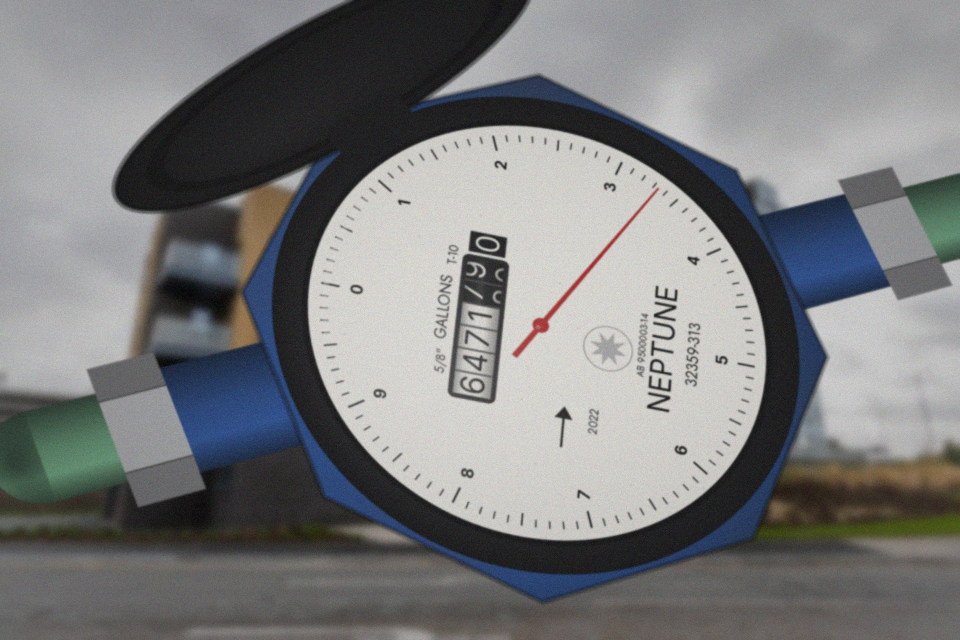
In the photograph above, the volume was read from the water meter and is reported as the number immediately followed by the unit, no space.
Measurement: 6471793.3gal
